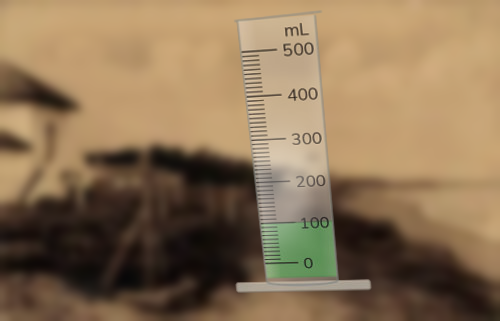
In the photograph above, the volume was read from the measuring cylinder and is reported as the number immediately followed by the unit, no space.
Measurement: 100mL
